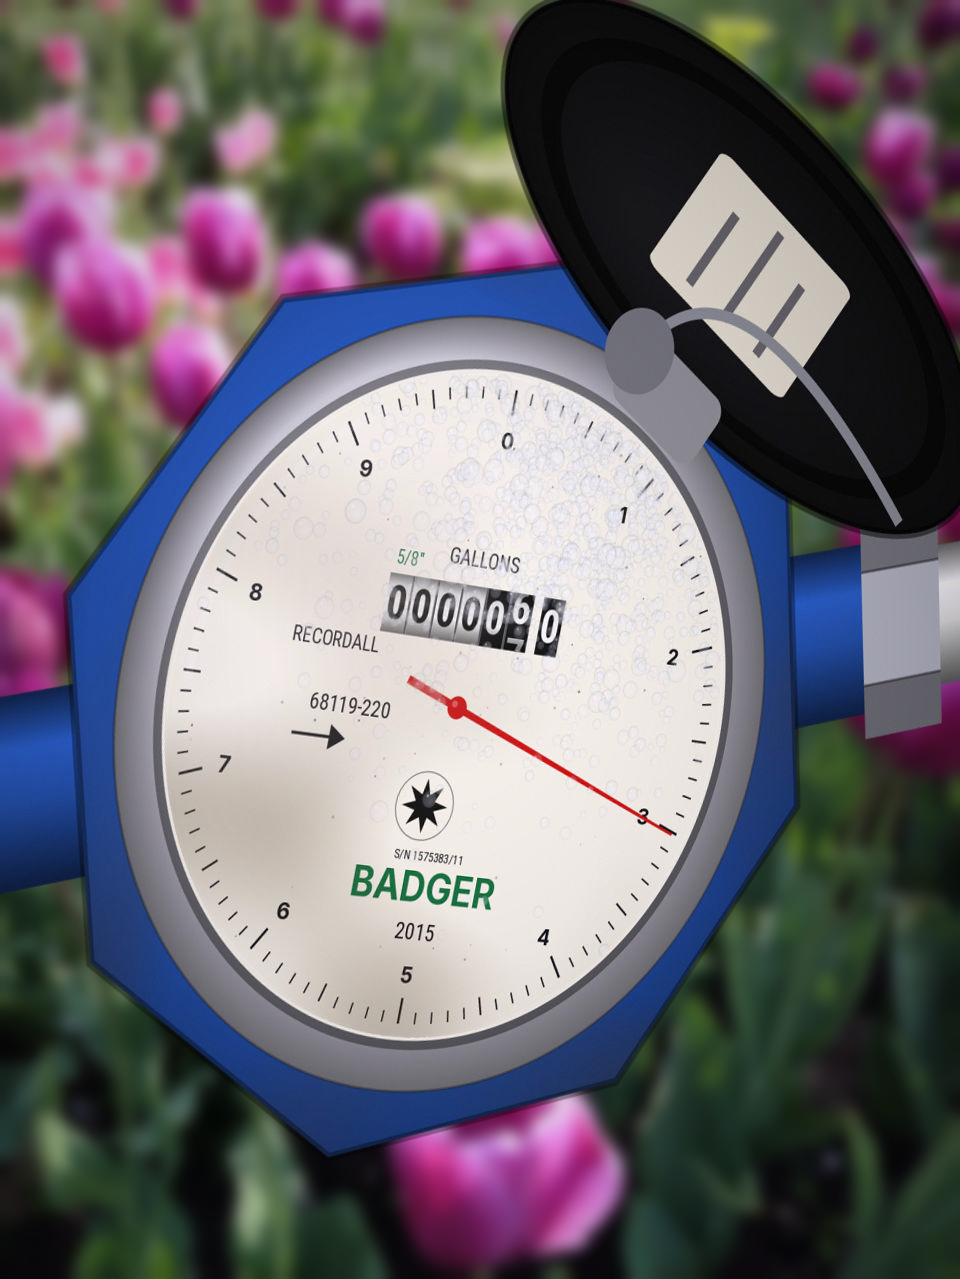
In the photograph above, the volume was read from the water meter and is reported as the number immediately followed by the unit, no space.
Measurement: 63.0gal
